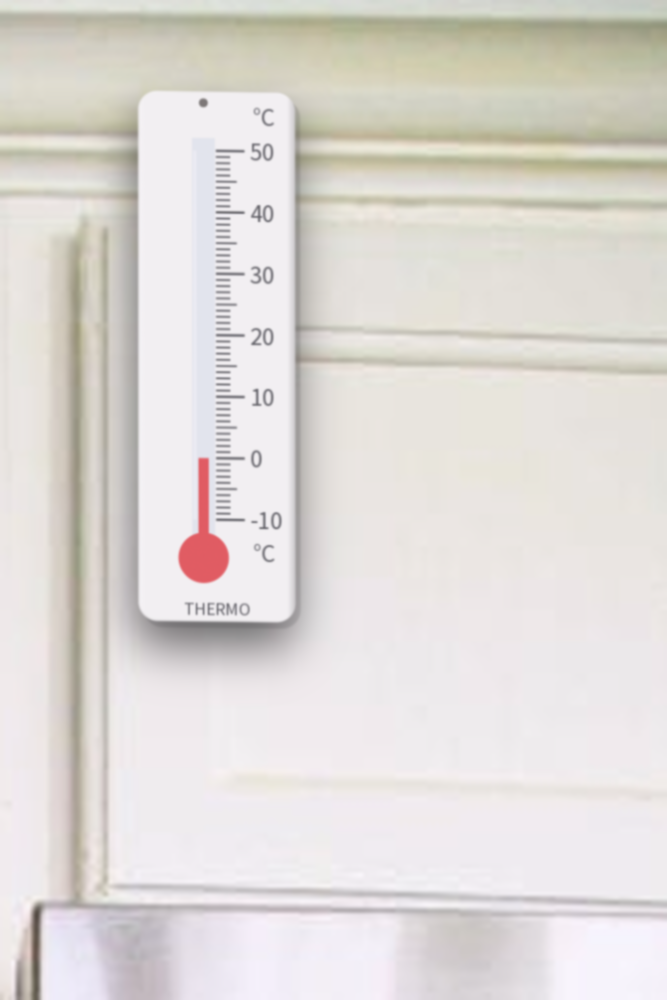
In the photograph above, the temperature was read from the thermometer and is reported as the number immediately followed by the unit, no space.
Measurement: 0°C
